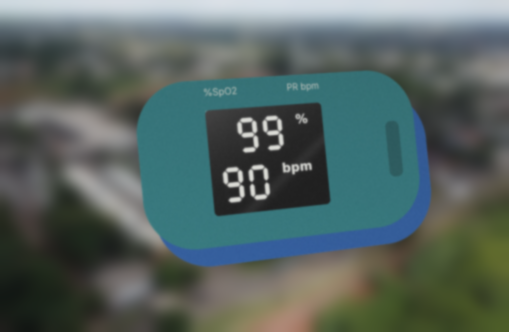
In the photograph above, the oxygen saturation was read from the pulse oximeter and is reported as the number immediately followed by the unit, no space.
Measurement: 99%
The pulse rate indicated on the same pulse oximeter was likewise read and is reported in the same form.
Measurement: 90bpm
